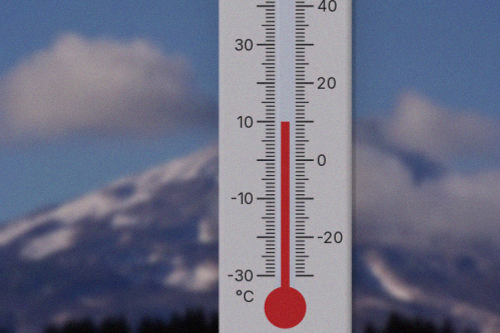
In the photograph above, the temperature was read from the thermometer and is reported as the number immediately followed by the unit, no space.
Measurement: 10°C
